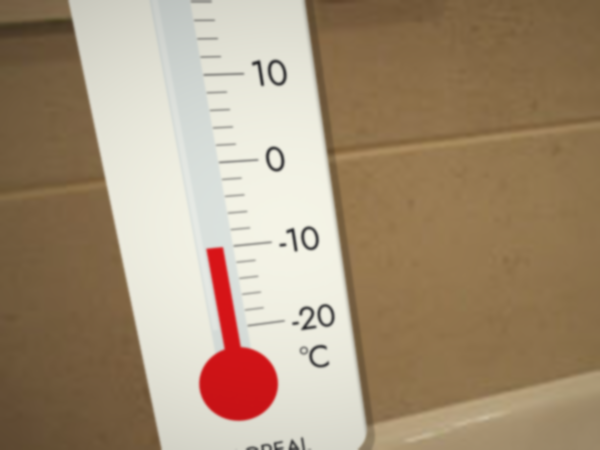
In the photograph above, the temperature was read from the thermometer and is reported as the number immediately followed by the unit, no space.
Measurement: -10°C
